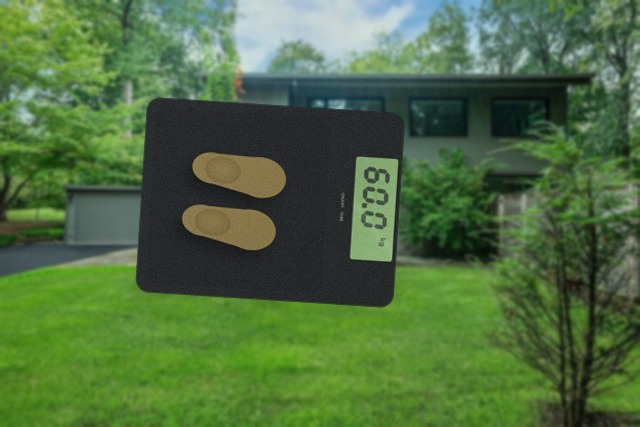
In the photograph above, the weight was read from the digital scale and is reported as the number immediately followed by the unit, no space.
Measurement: 60.0kg
